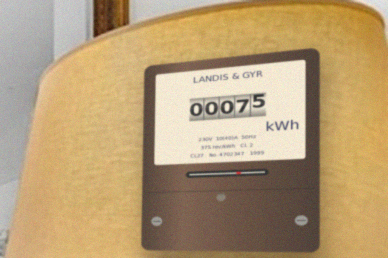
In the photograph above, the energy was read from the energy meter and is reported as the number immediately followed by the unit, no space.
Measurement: 75kWh
